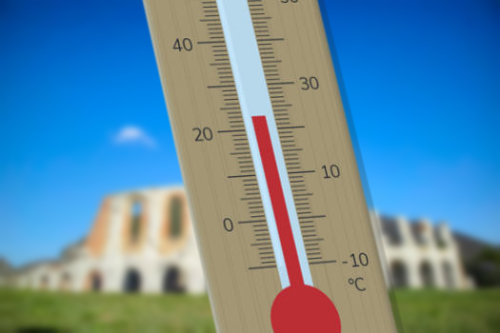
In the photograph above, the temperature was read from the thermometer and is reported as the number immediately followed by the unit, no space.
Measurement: 23°C
